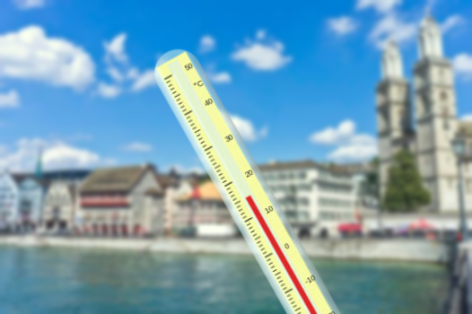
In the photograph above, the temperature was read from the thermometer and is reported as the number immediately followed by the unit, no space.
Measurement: 15°C
